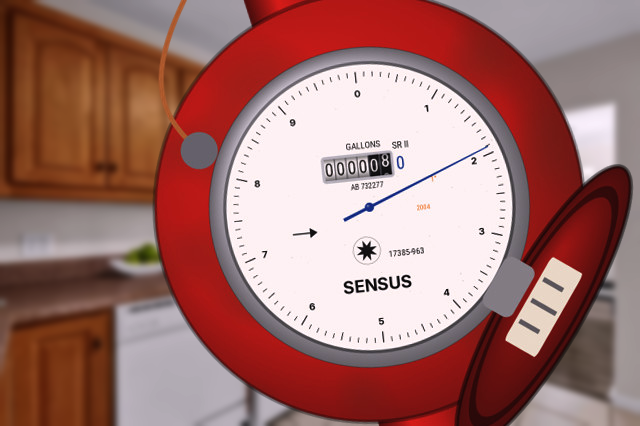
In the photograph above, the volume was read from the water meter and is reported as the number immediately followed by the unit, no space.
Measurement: 81.9gal
